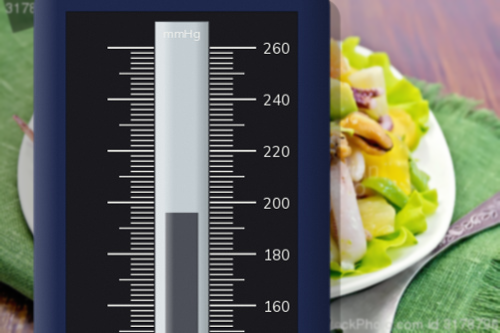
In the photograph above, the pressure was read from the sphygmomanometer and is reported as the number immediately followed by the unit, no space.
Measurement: 196mmHg
